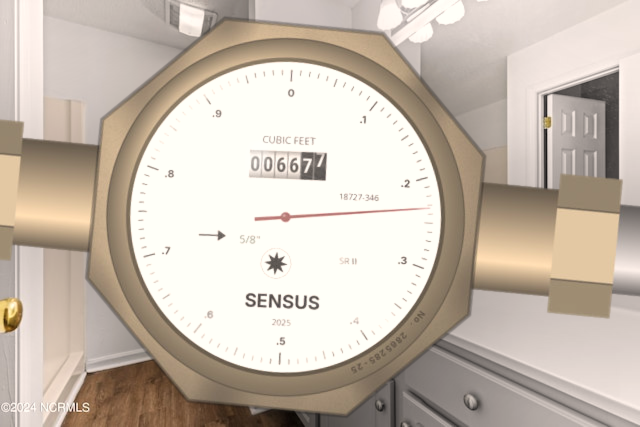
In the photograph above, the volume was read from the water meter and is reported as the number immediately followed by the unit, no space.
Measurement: 6677.23ft³
